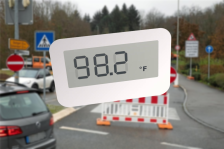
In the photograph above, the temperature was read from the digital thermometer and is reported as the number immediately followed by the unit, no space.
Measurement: 98.2°F
